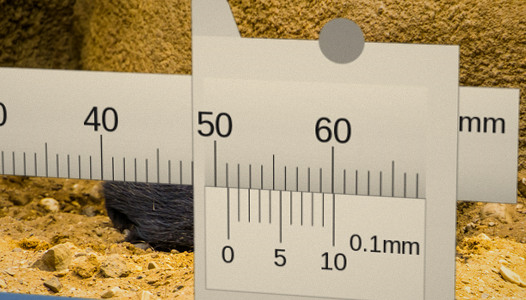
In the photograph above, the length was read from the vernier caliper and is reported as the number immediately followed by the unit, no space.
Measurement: 51.1mm
